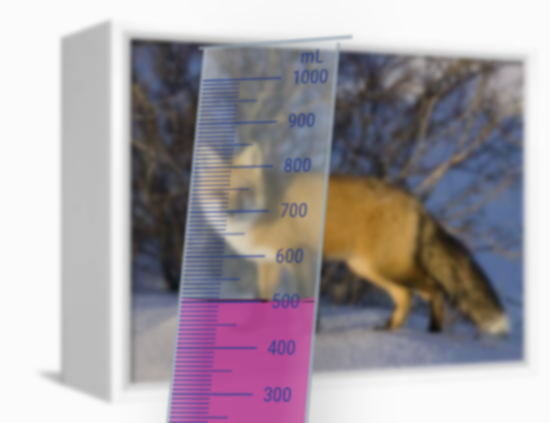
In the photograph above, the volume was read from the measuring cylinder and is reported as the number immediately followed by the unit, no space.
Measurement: 500mL
